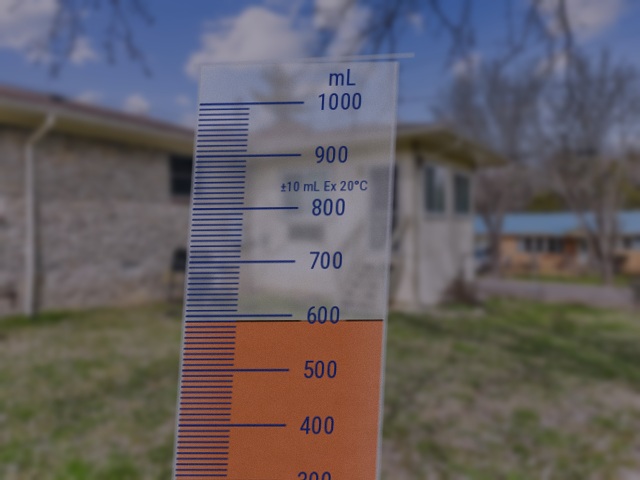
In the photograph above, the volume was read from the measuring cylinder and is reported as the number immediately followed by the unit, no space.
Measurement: 590mL
